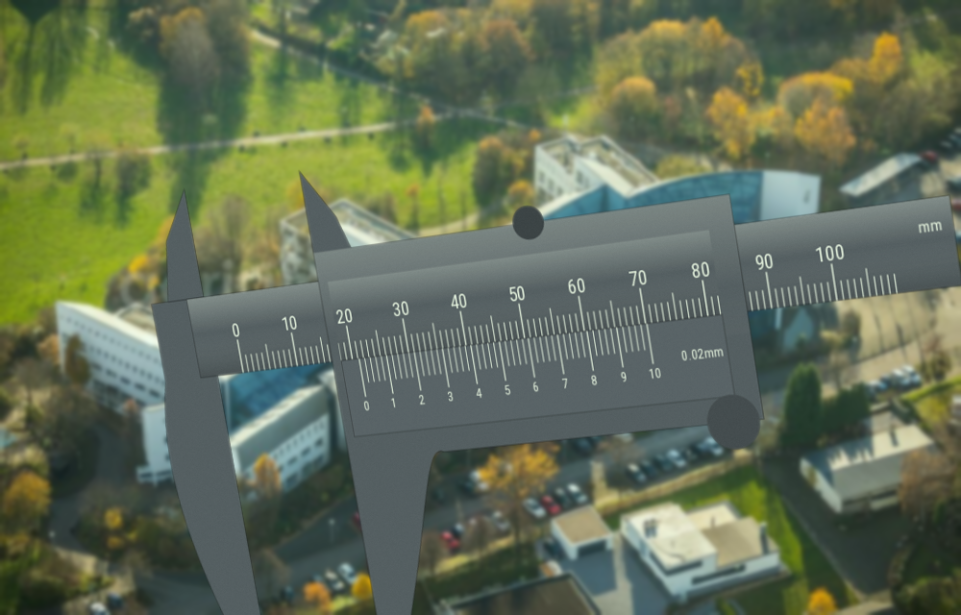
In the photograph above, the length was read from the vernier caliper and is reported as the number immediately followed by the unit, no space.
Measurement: 21.2mm
